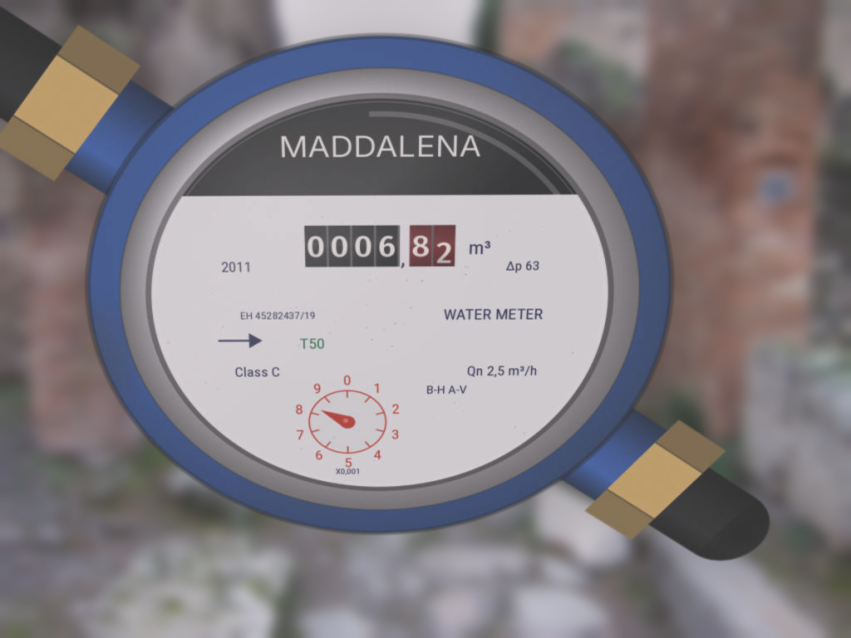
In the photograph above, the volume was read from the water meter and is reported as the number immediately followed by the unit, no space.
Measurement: 6.818m³
